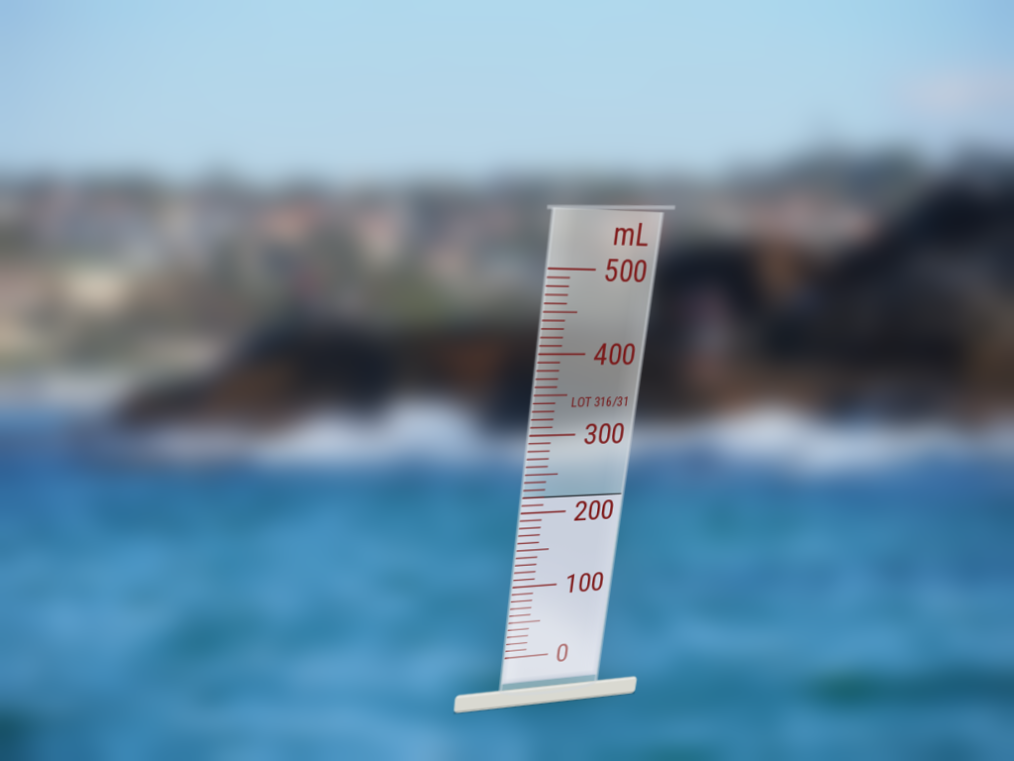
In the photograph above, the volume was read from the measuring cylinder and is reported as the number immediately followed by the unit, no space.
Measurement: 220mL
